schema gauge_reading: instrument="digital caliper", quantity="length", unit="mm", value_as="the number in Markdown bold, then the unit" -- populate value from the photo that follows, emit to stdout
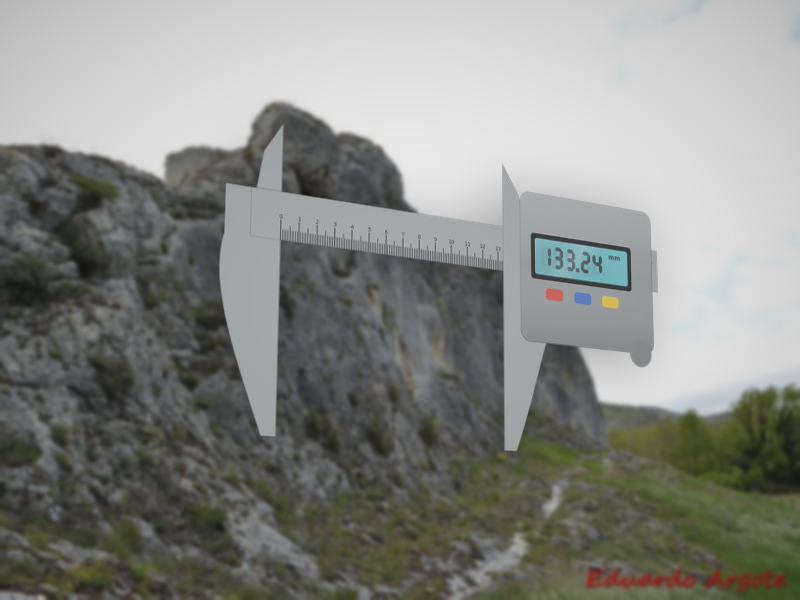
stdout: **133.24** mm
